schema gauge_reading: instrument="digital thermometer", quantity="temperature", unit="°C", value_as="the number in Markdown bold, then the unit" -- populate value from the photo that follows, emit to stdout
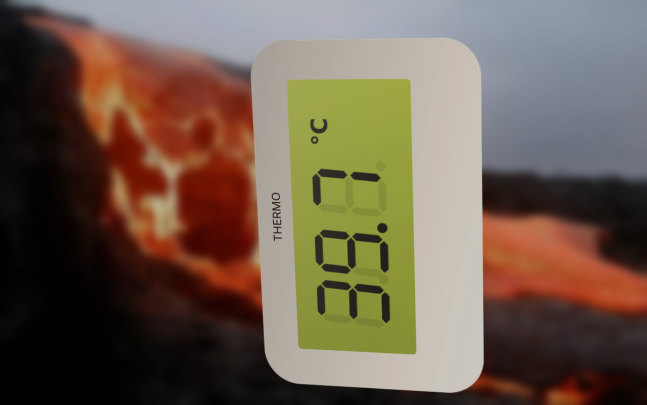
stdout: **39.7** °C
